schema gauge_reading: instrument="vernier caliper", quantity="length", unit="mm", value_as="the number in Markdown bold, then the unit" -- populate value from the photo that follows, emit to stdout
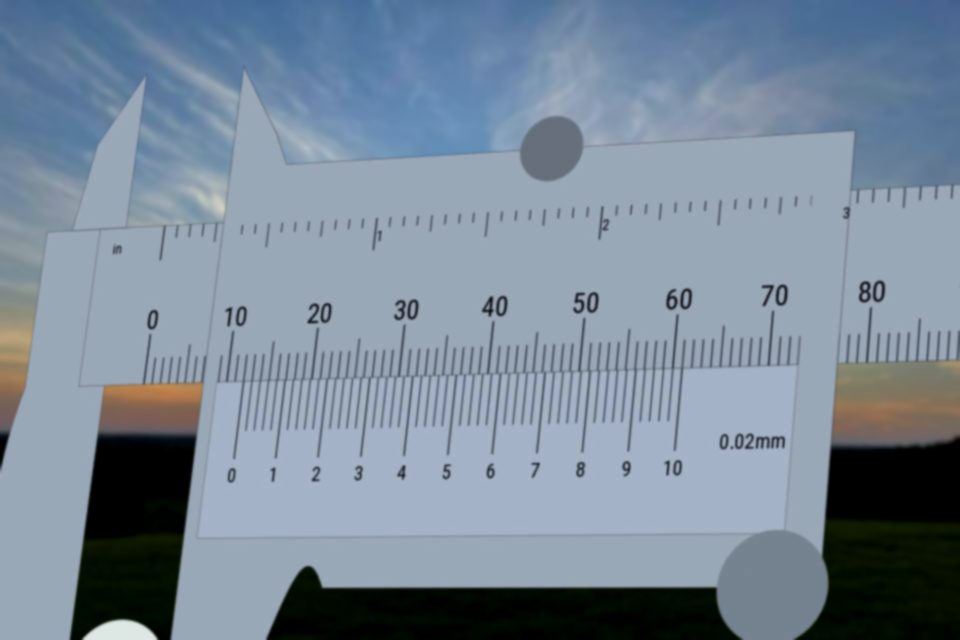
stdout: **12.0** mm
